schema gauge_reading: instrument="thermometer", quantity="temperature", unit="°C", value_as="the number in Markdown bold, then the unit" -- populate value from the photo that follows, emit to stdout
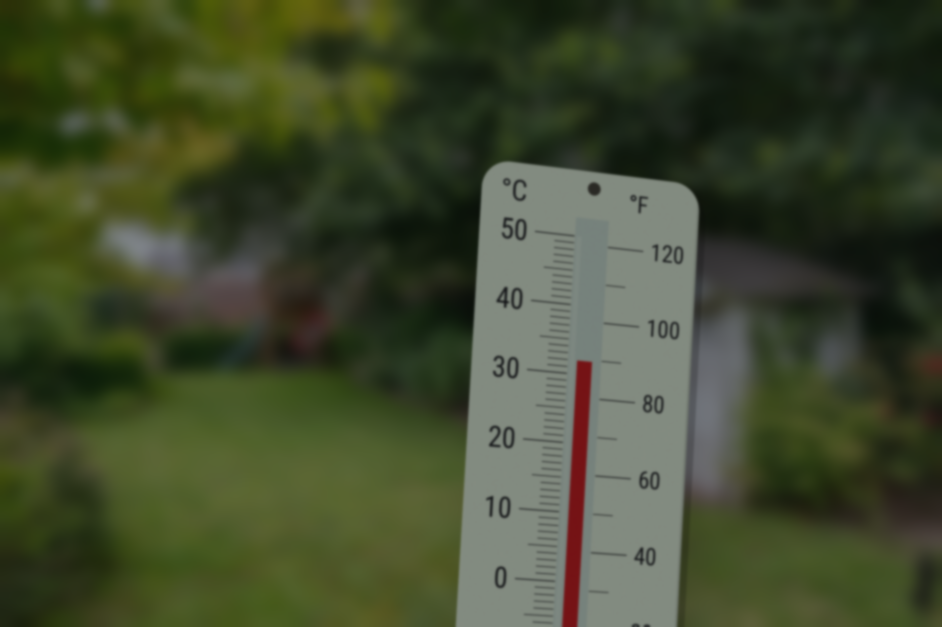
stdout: **32** °C
